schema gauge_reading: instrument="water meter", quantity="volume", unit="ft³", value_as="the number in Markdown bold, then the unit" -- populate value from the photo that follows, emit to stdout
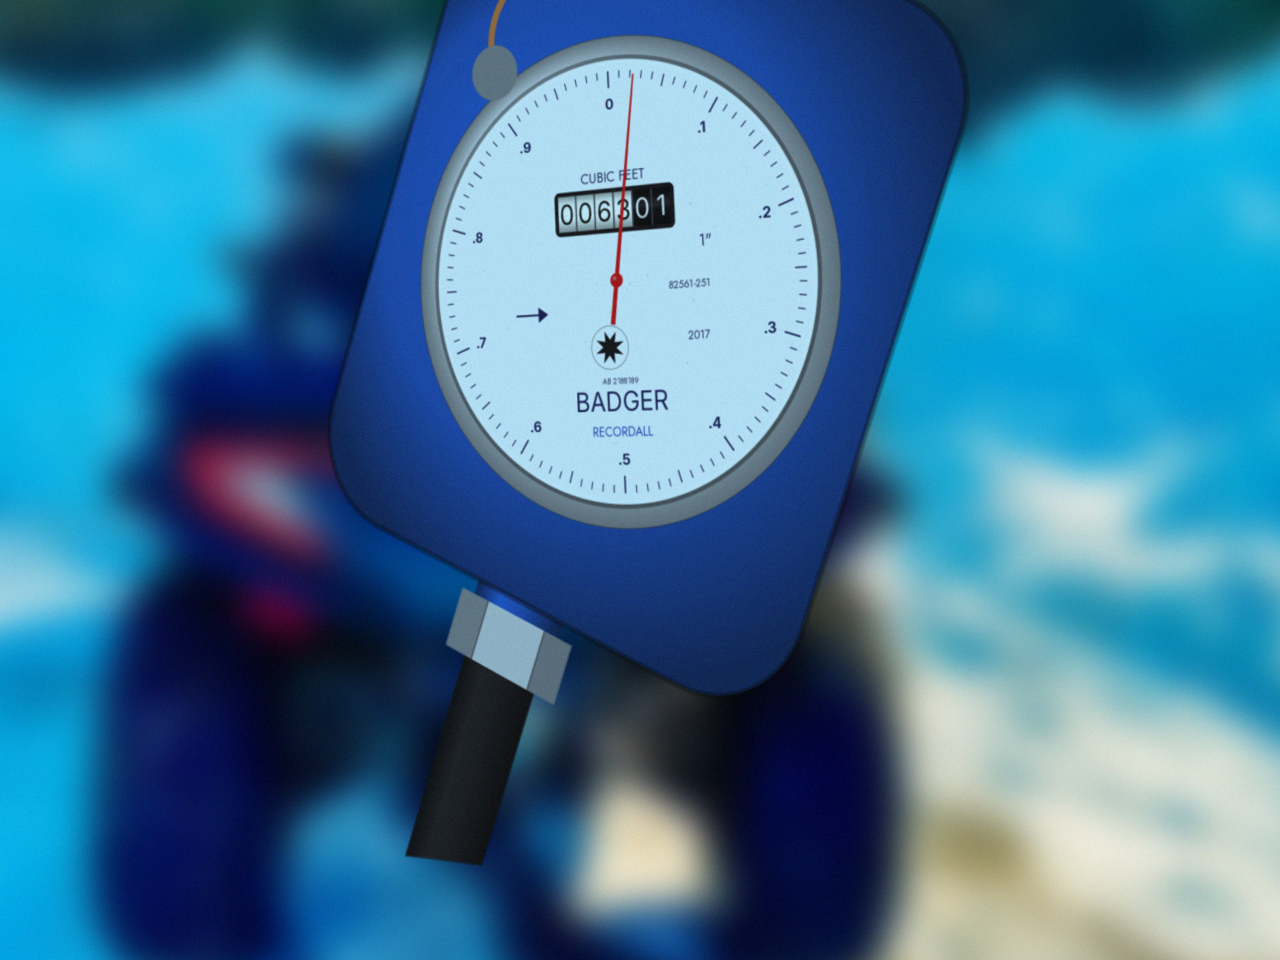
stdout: **6301.02** ft³
